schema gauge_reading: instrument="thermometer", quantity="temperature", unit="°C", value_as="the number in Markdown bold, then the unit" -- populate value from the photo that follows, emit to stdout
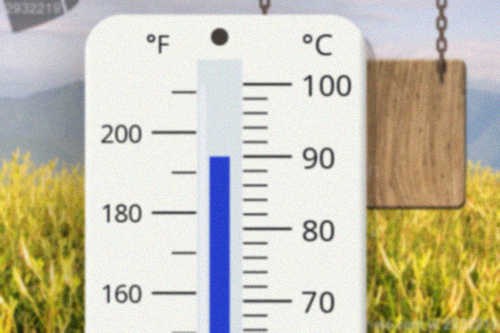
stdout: **90** °C
